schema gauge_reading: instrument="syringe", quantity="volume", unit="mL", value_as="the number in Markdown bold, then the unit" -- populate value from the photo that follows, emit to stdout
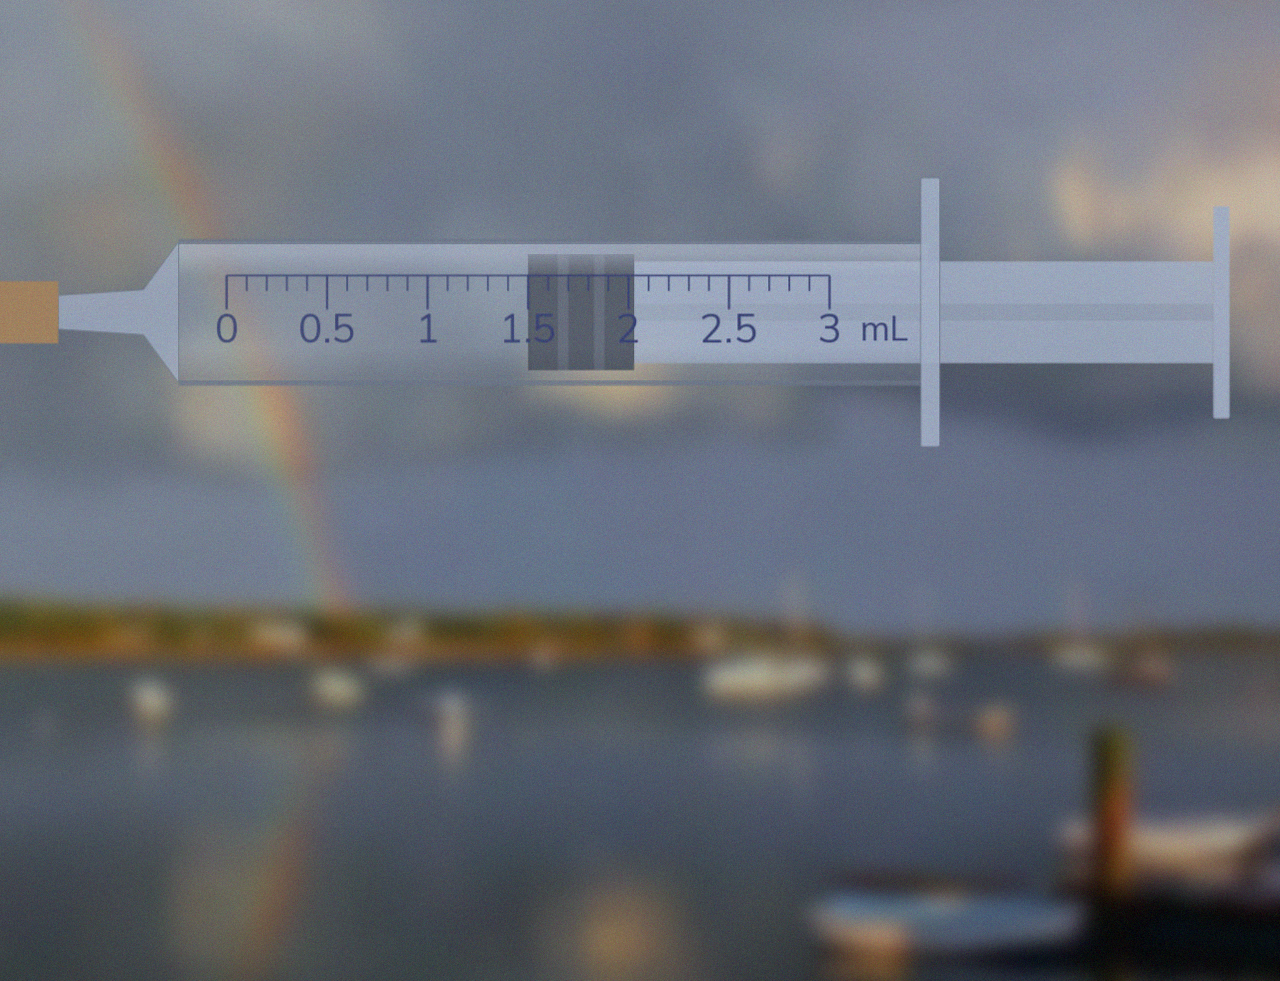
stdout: **1.5** mL
